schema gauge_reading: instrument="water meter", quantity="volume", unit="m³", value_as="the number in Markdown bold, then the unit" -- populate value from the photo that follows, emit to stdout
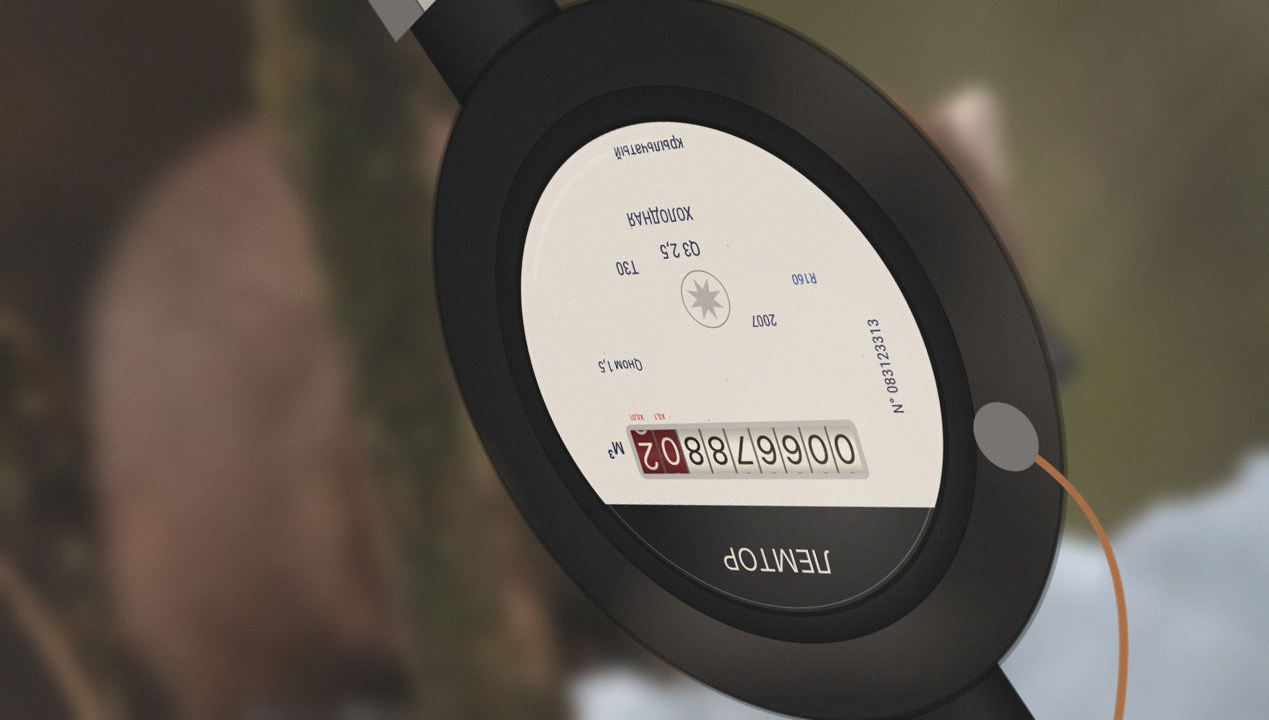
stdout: **66788.02** m³
